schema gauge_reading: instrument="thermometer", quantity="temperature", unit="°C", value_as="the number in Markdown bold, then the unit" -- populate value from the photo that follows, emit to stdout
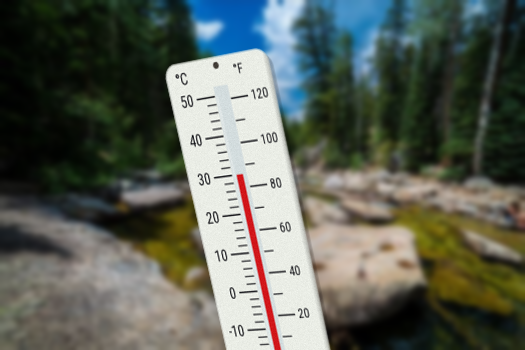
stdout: **30** °C
